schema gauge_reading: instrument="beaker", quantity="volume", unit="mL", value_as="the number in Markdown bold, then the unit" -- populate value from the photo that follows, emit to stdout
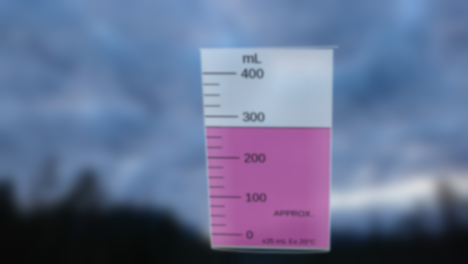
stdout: **275** mL
